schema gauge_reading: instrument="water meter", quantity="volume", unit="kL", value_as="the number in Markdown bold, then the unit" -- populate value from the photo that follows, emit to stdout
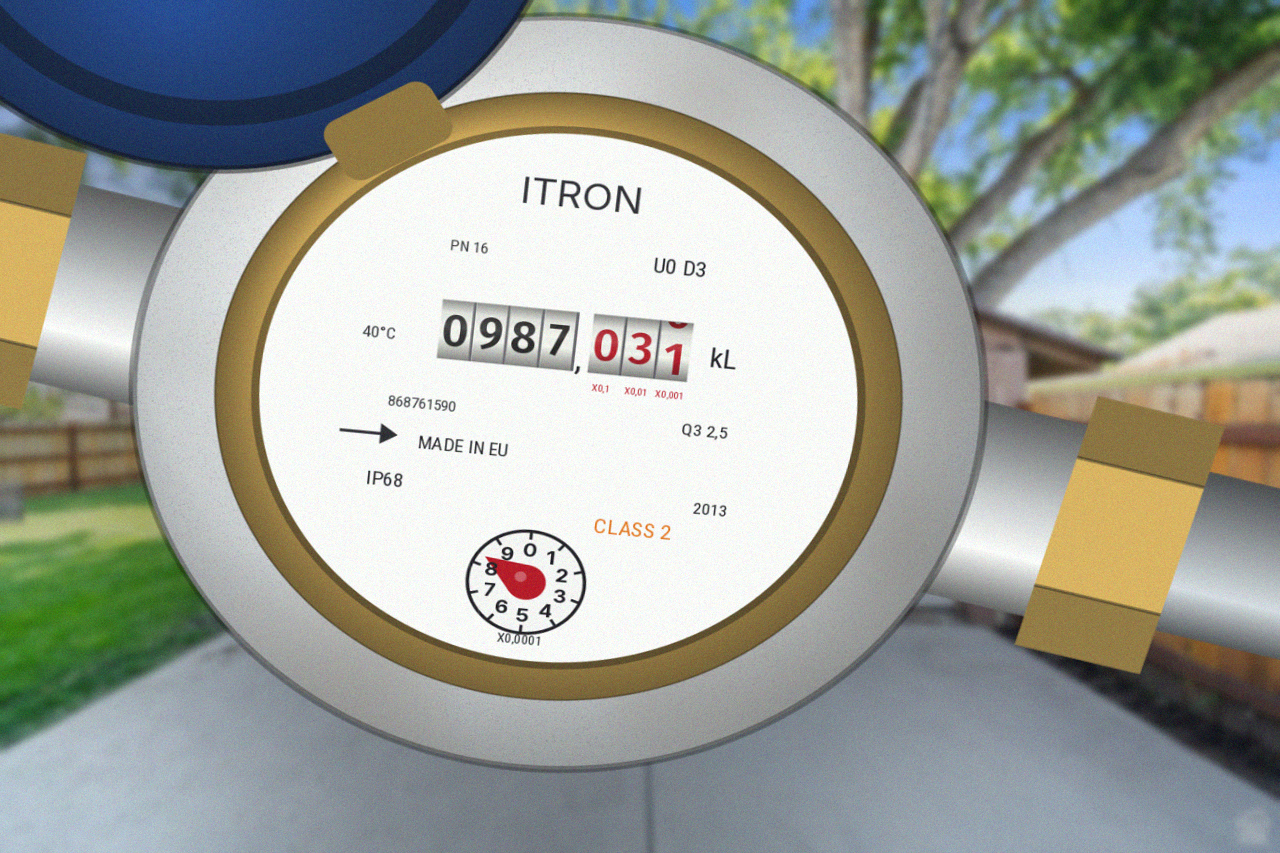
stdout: **987.0308** kL
